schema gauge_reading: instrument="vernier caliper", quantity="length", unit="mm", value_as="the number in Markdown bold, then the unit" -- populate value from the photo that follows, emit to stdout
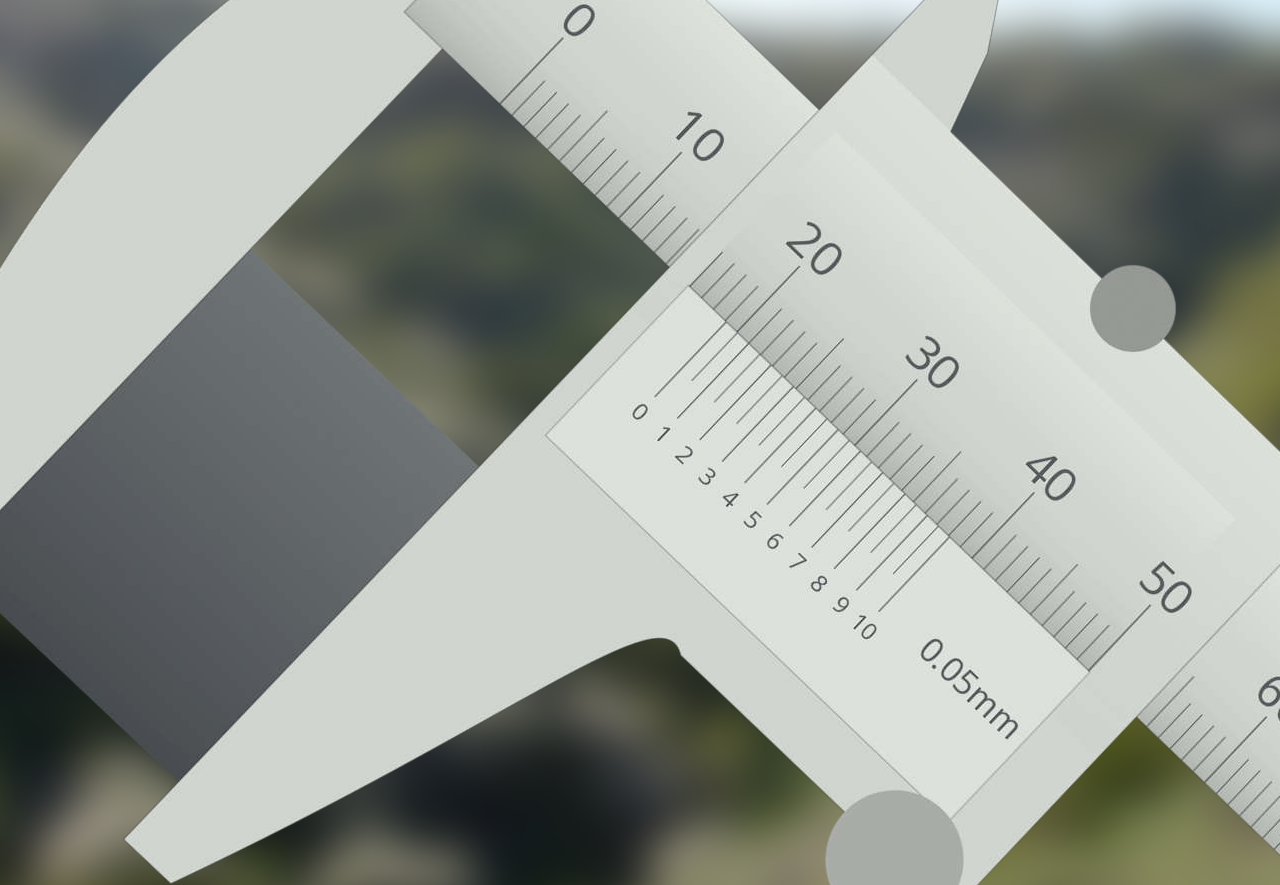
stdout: **19.1** mm
